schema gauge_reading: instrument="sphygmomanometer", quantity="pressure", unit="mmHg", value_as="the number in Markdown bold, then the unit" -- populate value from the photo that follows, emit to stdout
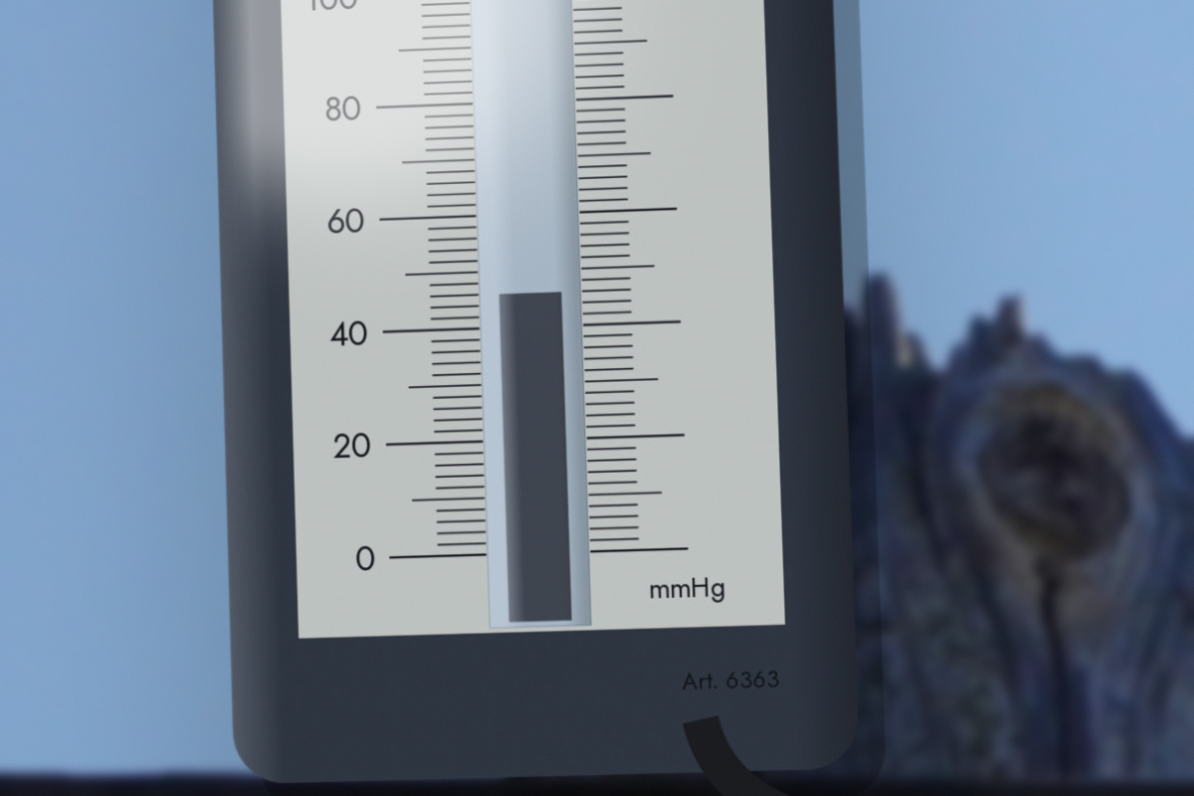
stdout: **46** mmHg
